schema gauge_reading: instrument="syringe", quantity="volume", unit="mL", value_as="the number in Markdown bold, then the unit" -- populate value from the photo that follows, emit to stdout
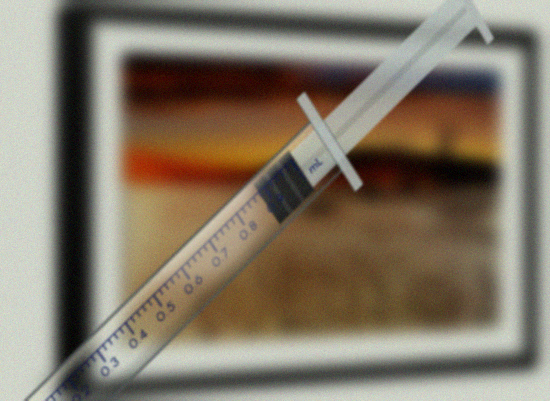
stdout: **0.88** mL
